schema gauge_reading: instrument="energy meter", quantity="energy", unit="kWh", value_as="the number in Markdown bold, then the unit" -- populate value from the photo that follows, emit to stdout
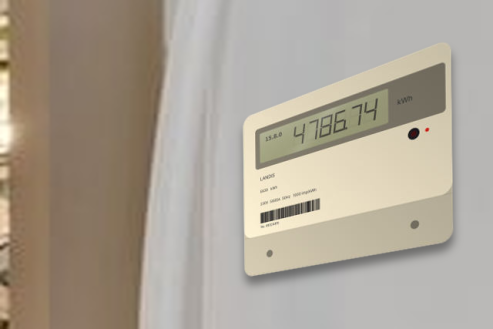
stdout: **4786.74** kWh
